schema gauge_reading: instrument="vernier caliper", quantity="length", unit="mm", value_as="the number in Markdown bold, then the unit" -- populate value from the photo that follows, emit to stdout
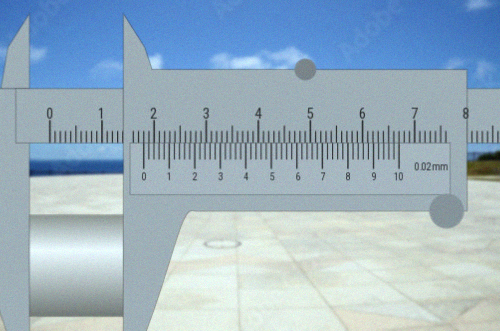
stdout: **18.0** mm
